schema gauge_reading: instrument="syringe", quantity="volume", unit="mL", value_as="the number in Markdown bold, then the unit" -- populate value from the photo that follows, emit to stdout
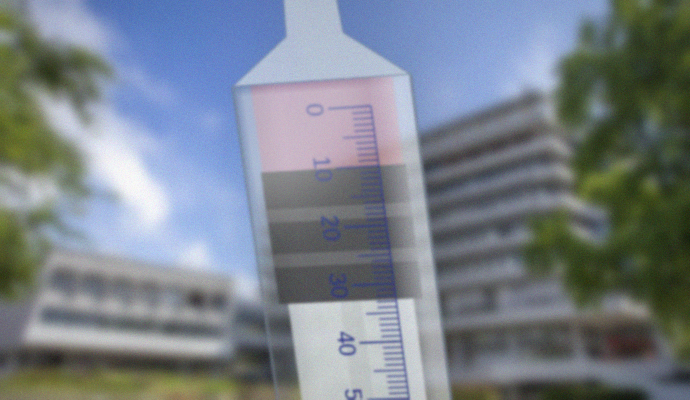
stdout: **10** mL
